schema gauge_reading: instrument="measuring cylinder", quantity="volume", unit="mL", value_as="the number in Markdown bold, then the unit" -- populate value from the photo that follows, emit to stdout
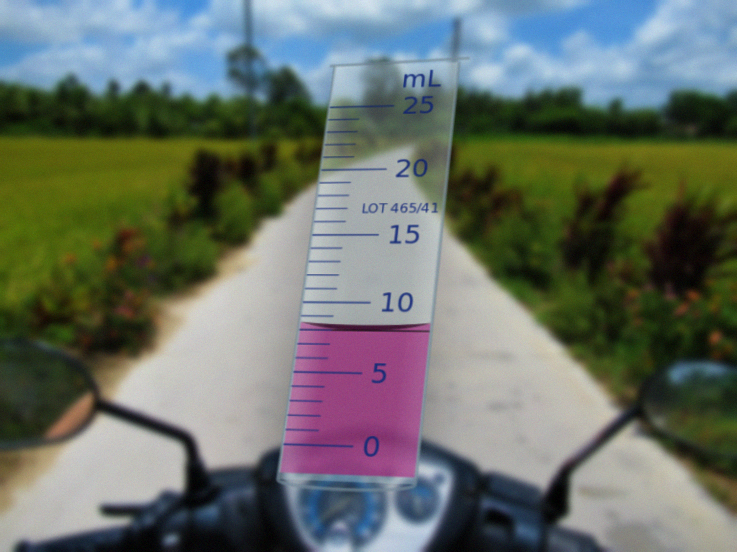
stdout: **8** mL
